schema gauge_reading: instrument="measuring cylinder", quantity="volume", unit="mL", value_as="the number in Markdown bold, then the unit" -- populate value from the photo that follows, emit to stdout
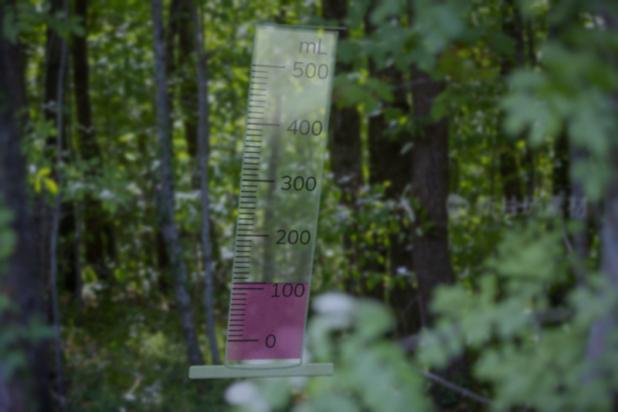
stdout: **110** mL
